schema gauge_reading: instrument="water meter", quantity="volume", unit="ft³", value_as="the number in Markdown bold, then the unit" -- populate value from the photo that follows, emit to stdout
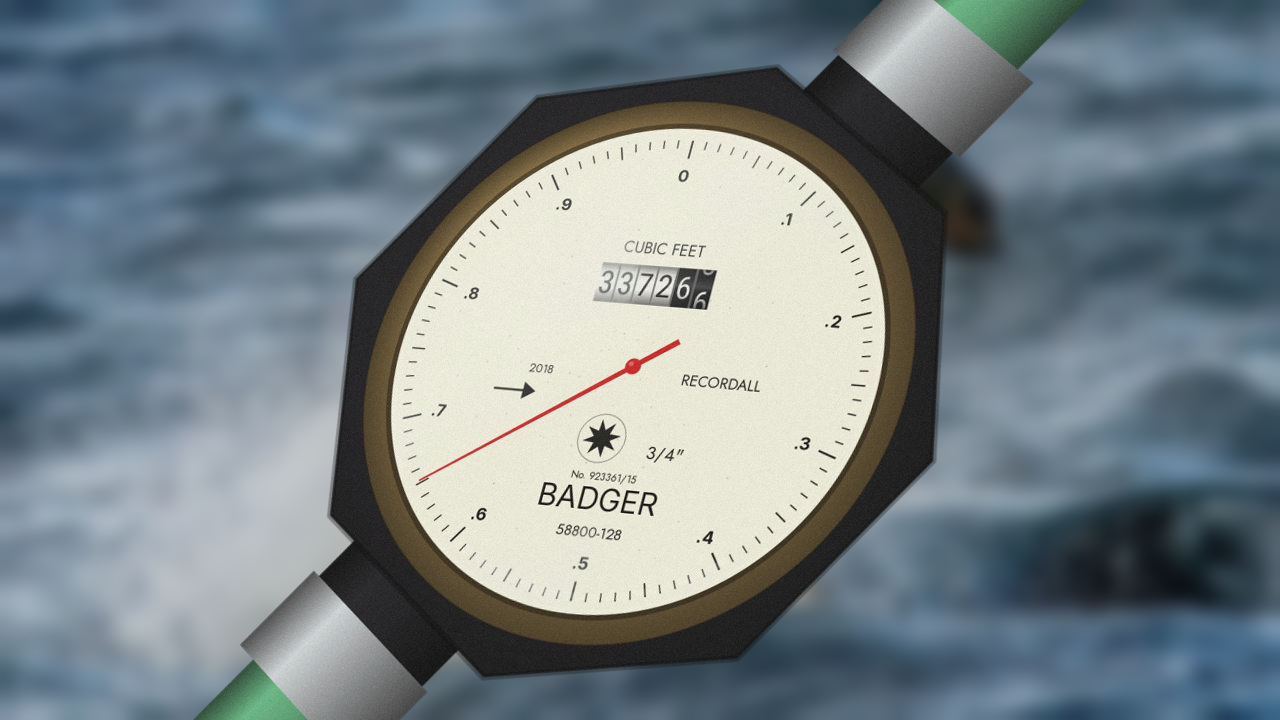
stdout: **337265.65** ft³
